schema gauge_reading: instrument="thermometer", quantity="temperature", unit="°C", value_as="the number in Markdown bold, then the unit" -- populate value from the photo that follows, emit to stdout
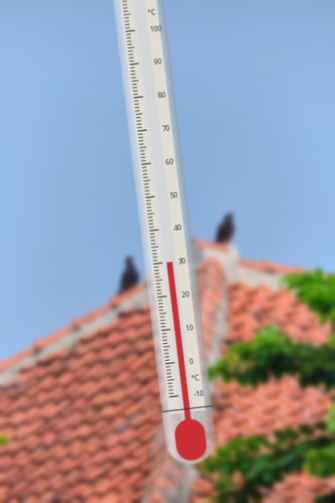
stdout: **30** °C
